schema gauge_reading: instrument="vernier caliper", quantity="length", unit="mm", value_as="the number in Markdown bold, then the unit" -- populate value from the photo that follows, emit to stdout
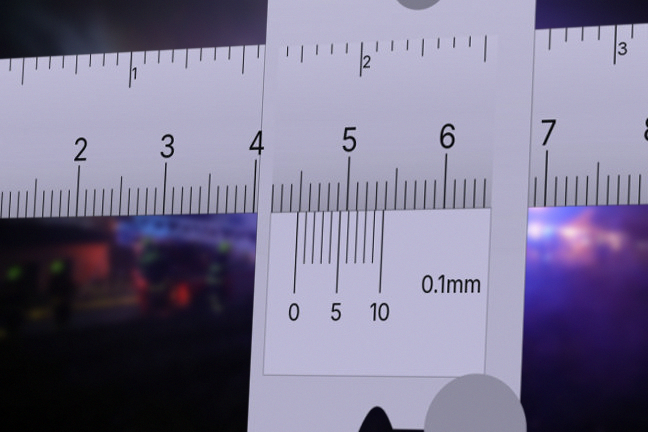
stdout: **44.8** mm
